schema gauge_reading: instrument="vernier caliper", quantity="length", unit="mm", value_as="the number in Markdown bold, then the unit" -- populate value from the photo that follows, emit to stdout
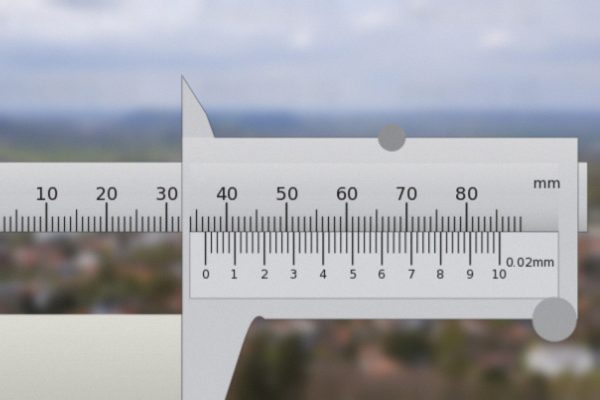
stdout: **36.5** mm
